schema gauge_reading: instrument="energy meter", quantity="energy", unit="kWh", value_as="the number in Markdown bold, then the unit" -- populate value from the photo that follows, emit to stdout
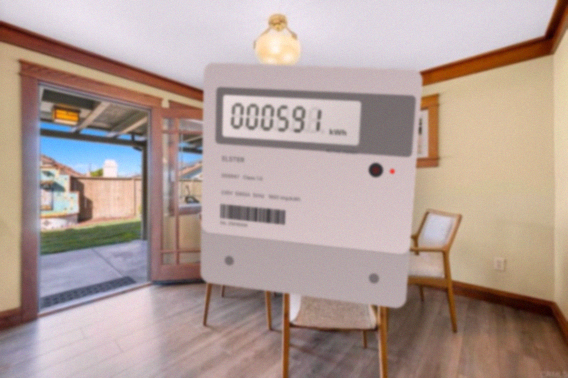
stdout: **591** kWh
